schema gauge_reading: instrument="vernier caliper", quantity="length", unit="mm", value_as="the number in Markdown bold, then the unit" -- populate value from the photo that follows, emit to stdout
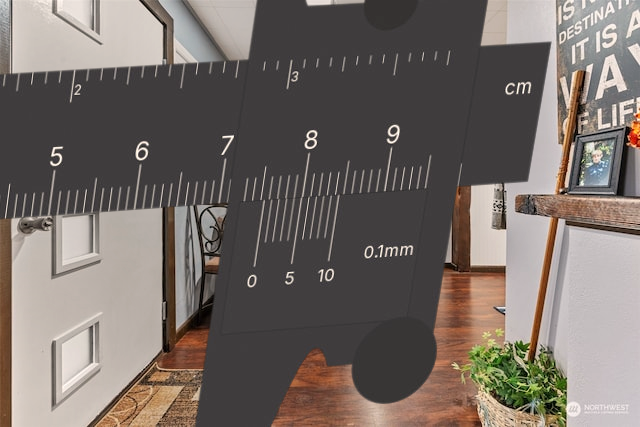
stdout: **75.4** mm
